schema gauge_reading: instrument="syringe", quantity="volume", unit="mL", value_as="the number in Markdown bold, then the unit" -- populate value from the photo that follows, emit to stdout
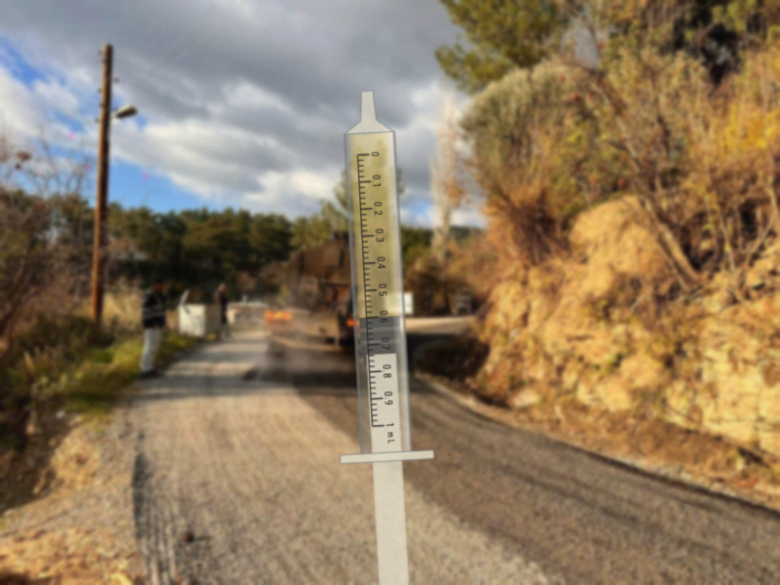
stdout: **0.6** mL
